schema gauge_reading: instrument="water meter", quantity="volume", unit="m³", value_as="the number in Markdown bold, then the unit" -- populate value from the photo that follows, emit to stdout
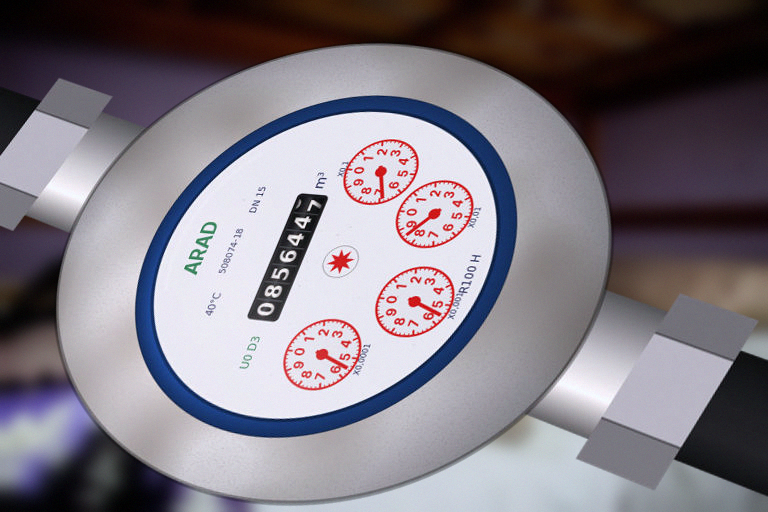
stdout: **856446.6855** m³
